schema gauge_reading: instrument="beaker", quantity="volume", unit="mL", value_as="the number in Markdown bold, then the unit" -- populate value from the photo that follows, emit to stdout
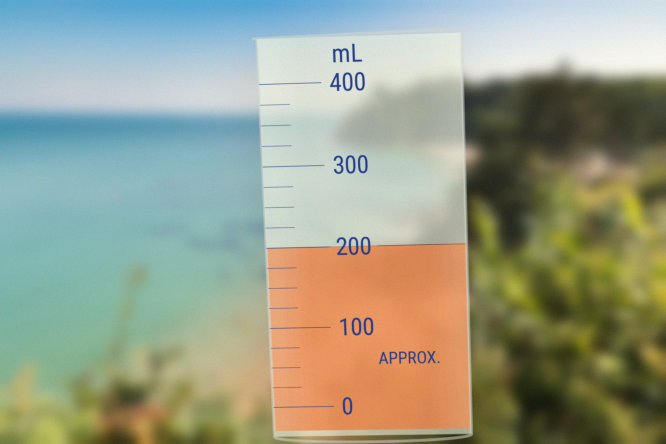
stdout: **200** mL
